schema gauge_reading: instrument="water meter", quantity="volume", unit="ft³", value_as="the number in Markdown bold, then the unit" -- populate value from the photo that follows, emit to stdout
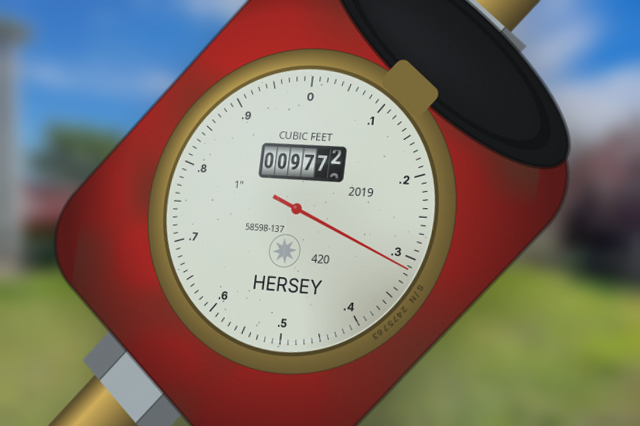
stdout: **9772.31** ft³
